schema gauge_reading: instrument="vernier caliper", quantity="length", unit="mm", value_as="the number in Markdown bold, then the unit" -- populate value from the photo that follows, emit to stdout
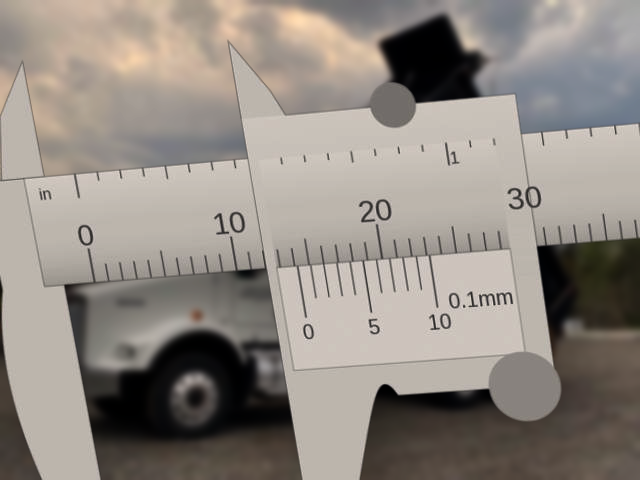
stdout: **14.2** mm
